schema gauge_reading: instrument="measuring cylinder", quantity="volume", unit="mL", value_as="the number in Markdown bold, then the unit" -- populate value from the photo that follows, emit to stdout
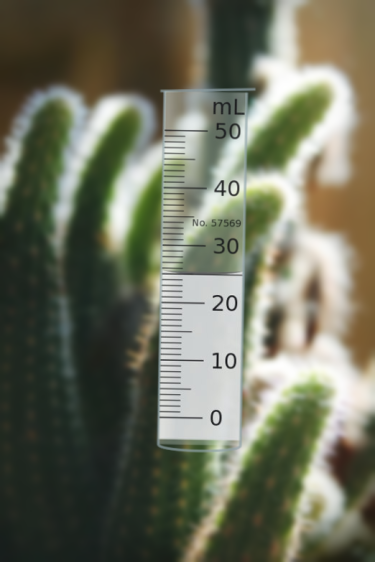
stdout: **25** mL
